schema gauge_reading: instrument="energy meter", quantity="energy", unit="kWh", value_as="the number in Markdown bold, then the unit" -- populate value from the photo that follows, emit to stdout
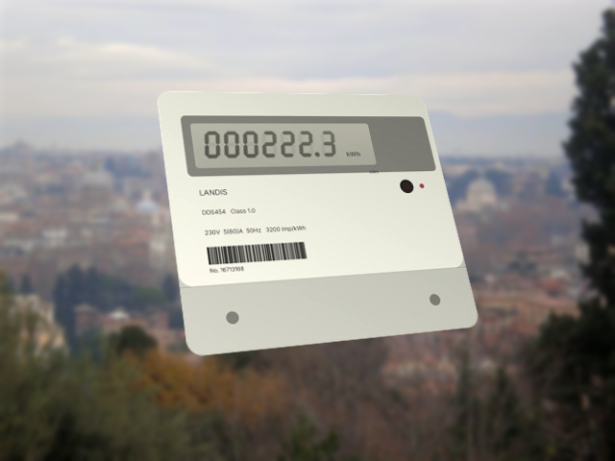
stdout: **222.3** kWh
